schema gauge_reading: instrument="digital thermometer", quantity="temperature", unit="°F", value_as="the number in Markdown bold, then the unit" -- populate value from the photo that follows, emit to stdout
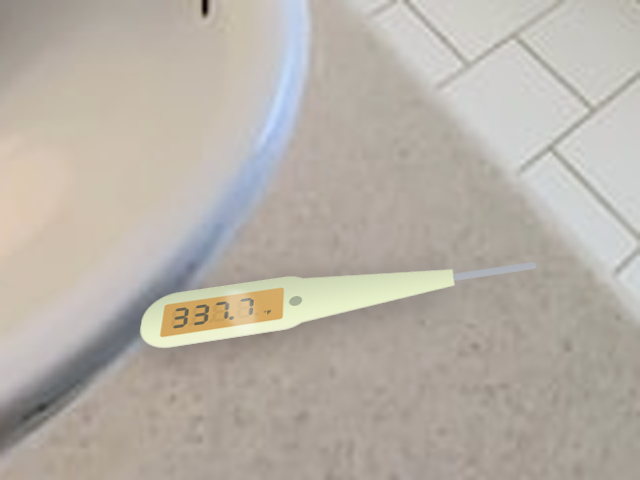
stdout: **337.7** °F
